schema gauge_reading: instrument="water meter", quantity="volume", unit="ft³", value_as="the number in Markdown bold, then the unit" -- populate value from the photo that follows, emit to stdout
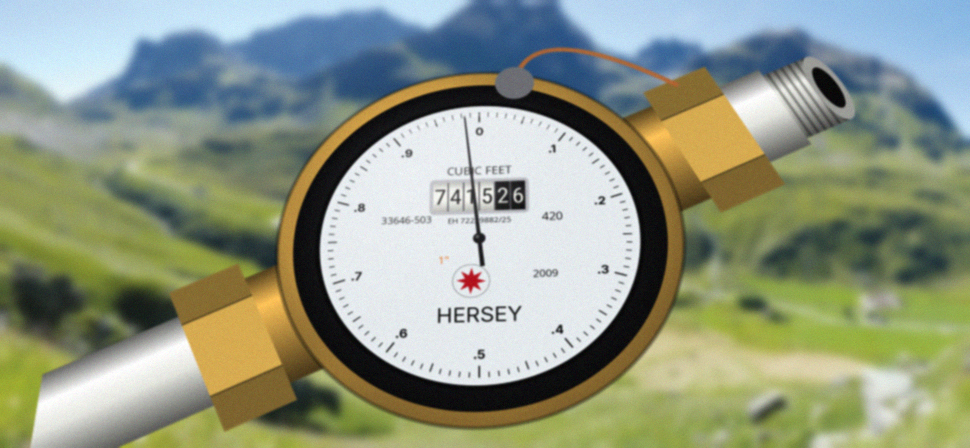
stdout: **741525.98** ft³
